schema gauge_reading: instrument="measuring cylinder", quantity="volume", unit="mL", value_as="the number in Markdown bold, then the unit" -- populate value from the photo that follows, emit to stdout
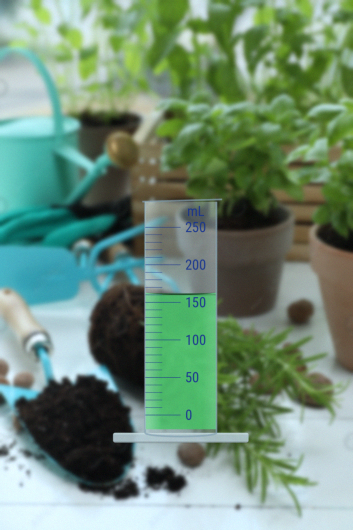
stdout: **160** mL
